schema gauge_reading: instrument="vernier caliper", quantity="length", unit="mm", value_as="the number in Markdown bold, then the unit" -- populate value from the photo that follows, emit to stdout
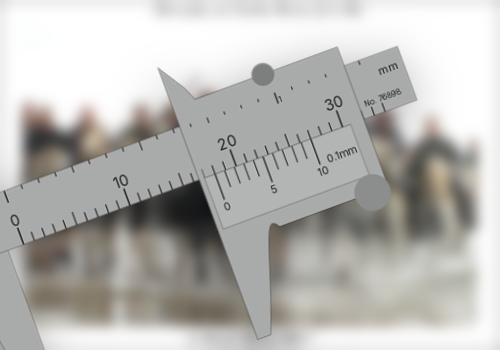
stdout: **18.0** mm
